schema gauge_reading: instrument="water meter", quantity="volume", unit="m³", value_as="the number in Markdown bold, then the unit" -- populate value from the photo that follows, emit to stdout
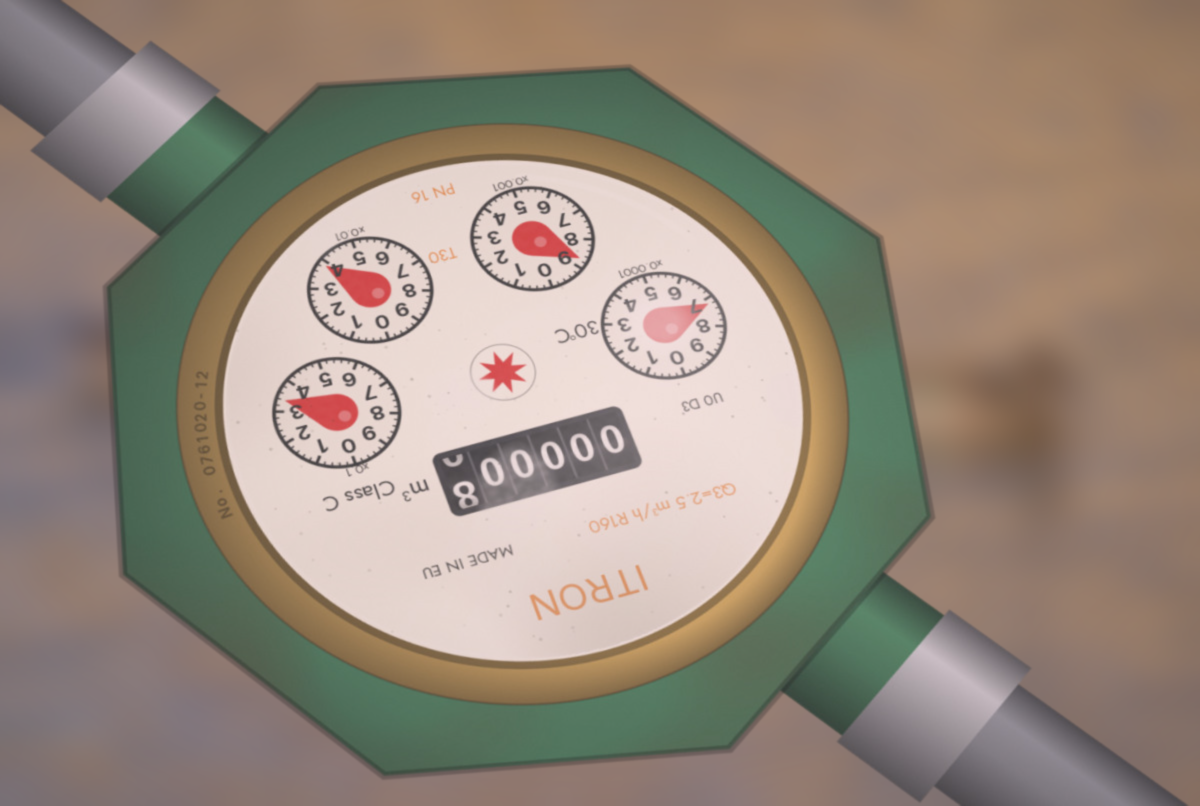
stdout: **8.3387** m³
